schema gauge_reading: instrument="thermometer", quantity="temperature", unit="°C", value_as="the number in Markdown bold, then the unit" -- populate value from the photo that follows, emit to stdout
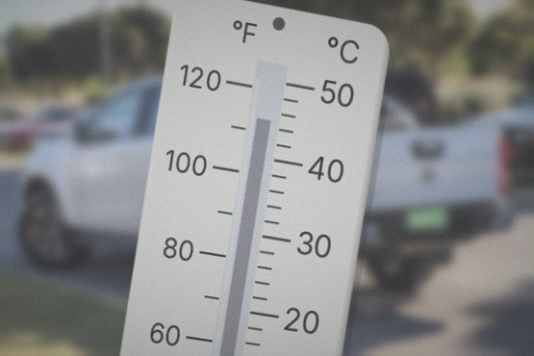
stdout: **45** °C
